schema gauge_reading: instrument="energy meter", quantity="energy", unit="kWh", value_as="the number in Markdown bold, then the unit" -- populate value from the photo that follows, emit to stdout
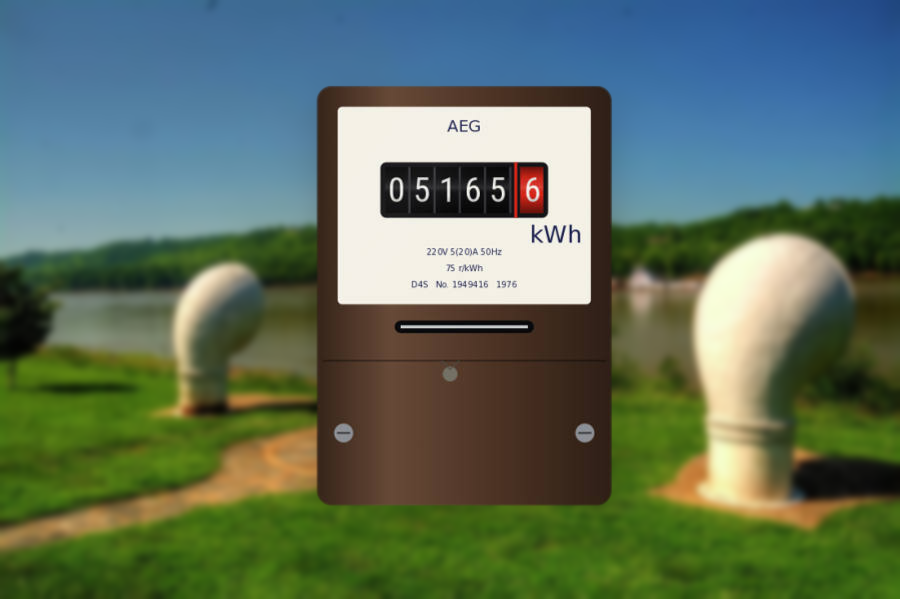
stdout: **5165.6** kWh
